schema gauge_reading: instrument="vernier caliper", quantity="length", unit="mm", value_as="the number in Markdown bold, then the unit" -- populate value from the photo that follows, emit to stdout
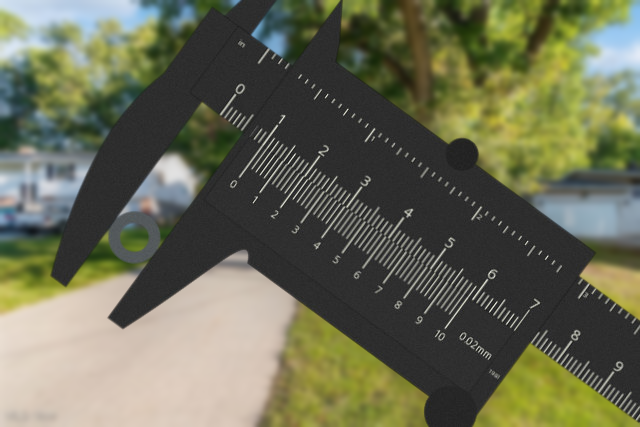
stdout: **10.0** mm
